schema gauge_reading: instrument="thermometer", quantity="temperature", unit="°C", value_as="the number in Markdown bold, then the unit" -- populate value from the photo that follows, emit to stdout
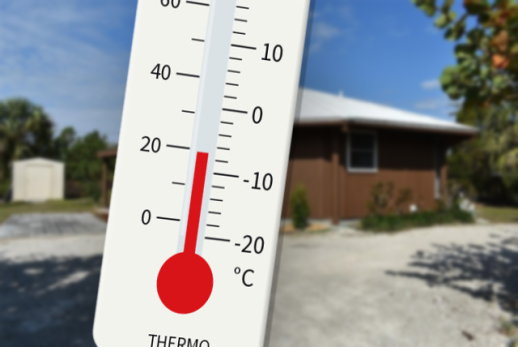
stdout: **-7** °C
